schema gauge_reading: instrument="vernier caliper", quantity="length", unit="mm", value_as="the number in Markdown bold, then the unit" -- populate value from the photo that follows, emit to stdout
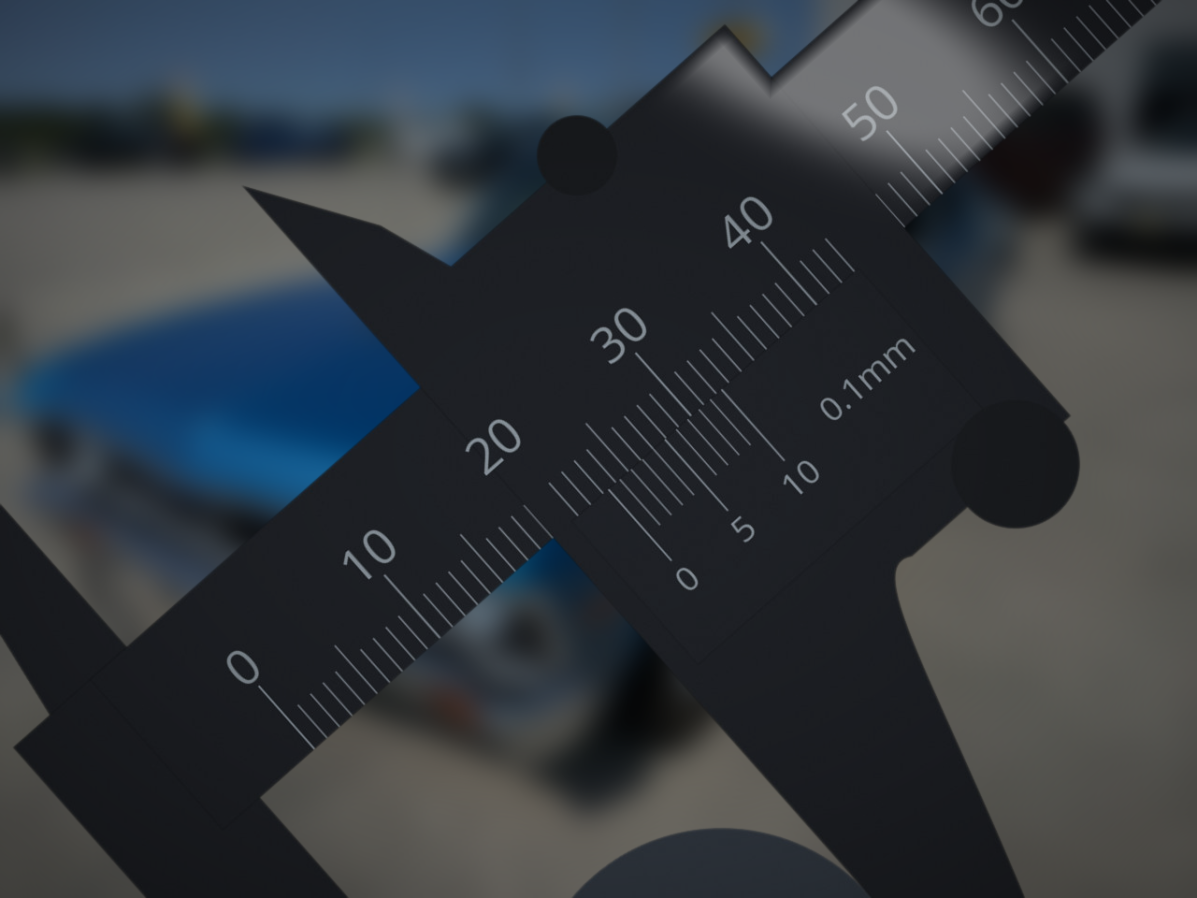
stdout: **23.4** mm
